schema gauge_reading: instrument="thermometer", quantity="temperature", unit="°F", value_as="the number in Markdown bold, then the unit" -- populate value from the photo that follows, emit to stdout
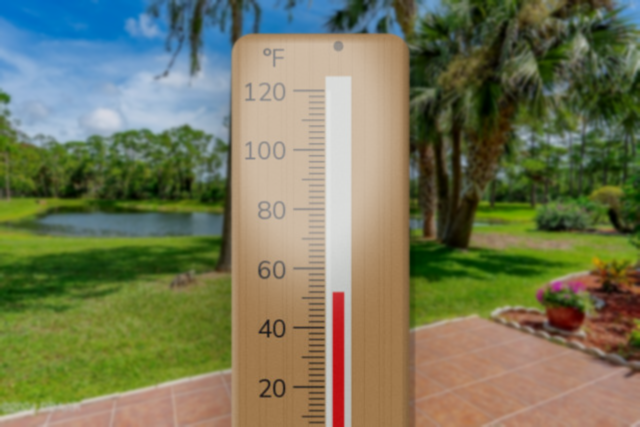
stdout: **52** °F
